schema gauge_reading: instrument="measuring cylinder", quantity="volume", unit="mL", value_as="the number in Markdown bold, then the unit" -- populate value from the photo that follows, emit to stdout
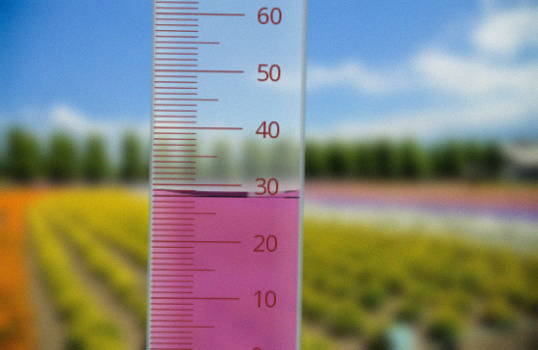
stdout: **28** mL
